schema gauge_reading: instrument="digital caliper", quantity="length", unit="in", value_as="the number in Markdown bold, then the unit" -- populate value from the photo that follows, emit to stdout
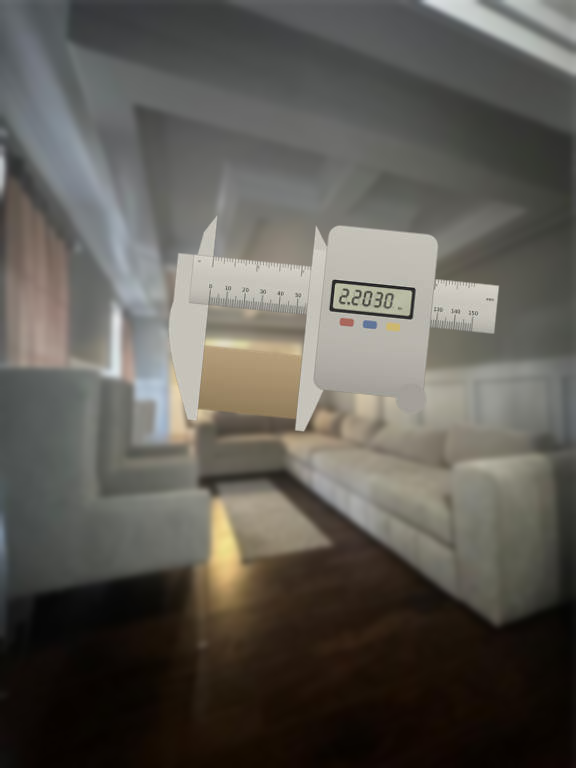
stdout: **2.2030** in
